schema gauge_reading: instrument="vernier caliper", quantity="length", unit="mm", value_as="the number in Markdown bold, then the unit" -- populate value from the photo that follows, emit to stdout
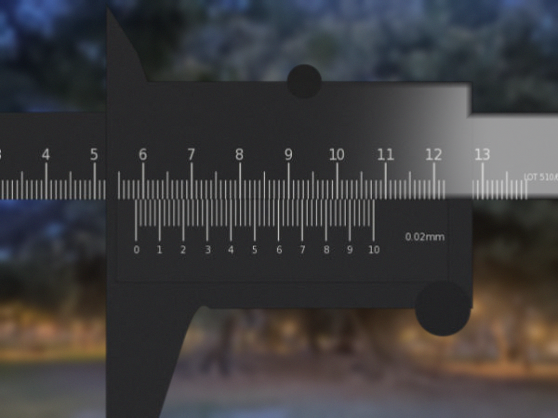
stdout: **58.5** mm
